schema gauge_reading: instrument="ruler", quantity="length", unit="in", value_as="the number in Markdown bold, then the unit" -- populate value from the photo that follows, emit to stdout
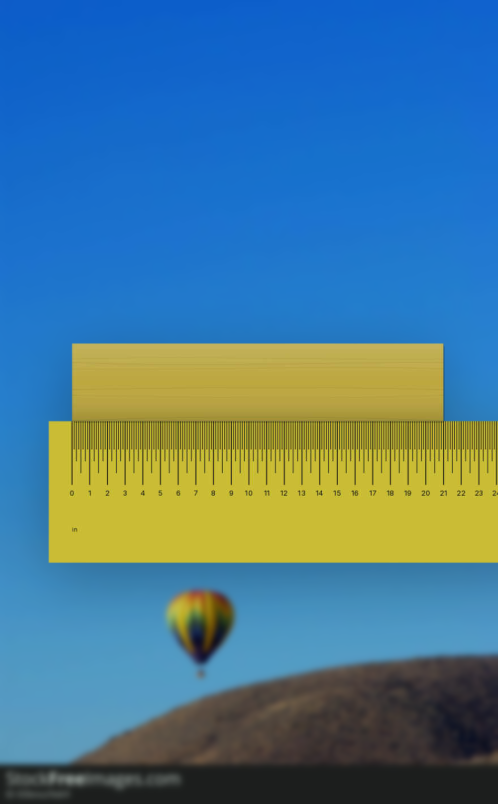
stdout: **21** in
